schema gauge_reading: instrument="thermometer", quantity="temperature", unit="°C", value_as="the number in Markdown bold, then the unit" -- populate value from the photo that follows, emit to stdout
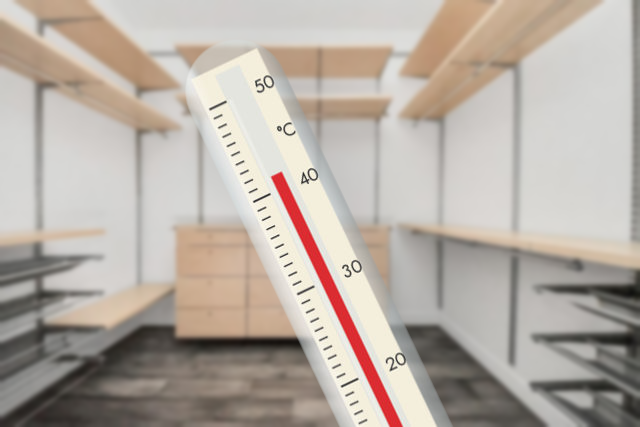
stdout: **41.5** °C
